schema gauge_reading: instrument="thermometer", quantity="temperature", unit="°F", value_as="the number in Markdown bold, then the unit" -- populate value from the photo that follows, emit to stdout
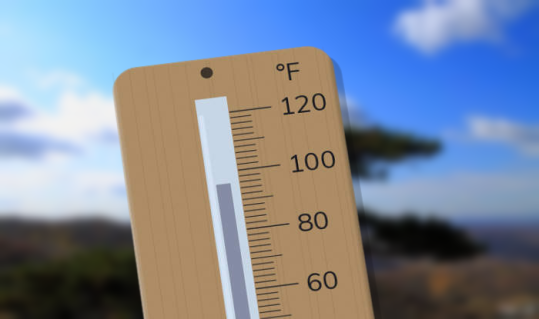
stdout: **96** °F
